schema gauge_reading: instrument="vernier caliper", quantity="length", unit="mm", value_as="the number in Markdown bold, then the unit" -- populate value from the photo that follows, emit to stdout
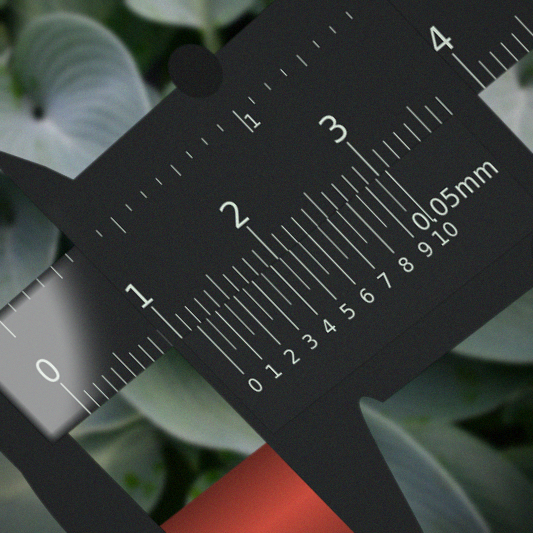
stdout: **11.6** mm
